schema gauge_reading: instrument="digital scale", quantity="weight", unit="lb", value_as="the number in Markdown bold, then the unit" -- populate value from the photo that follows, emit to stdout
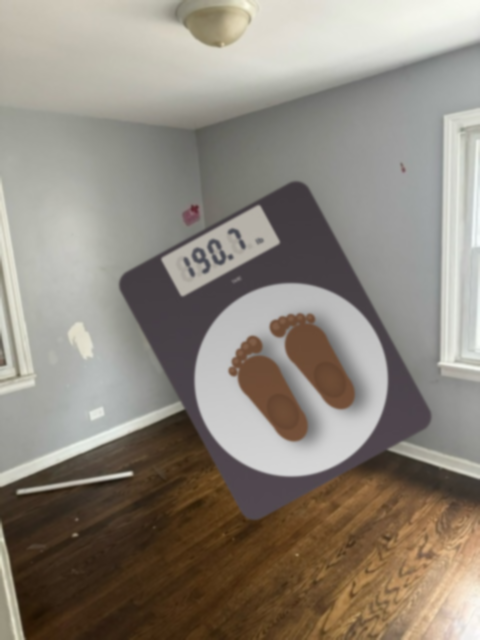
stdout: **190.7** lb
